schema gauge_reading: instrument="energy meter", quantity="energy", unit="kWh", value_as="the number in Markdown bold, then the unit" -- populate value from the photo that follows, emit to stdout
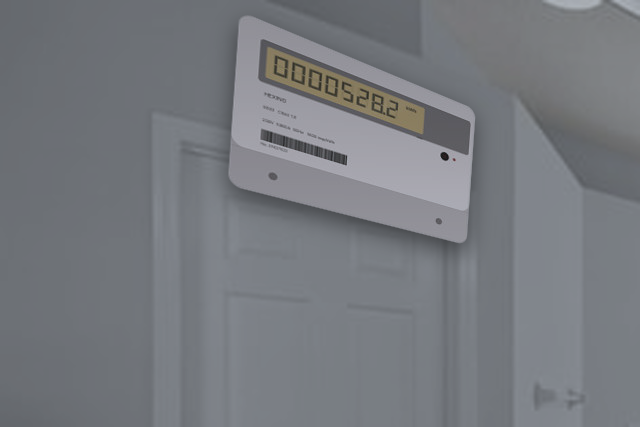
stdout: **528.2** kWh
